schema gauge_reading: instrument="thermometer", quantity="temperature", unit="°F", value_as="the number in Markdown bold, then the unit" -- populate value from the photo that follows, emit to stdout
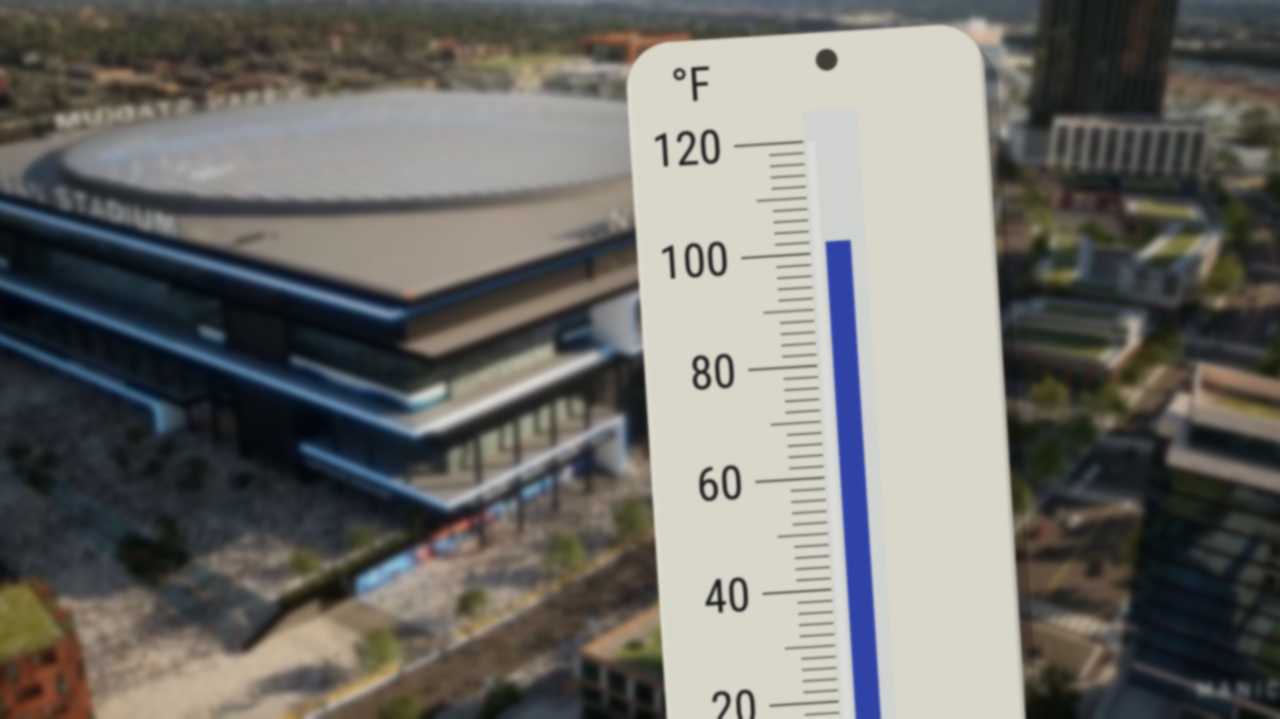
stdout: **102** °F
